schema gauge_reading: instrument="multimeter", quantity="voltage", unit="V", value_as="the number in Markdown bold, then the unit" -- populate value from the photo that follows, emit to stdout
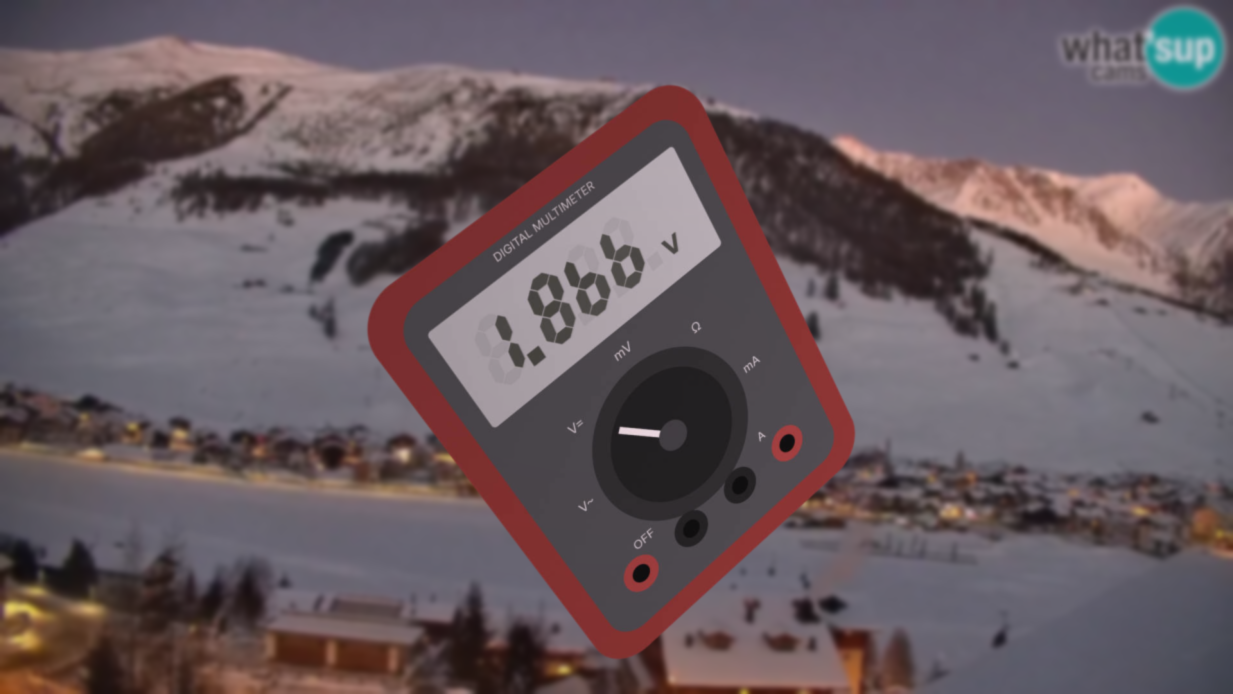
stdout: **1.866** V
